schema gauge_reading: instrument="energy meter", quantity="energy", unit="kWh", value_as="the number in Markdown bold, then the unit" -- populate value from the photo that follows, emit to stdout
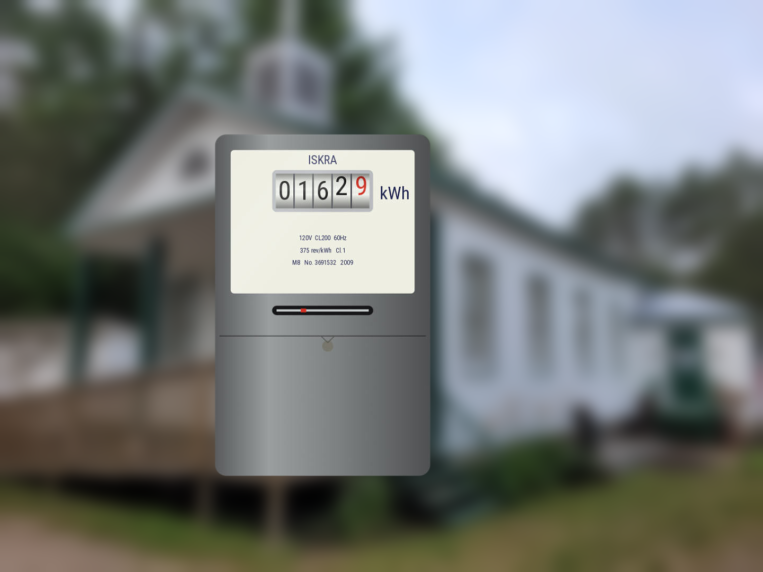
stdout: **162.9** kWh
